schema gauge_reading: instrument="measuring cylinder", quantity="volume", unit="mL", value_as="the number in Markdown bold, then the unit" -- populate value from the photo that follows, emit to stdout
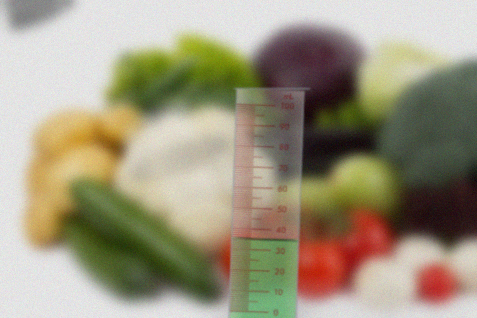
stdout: **35** mL
